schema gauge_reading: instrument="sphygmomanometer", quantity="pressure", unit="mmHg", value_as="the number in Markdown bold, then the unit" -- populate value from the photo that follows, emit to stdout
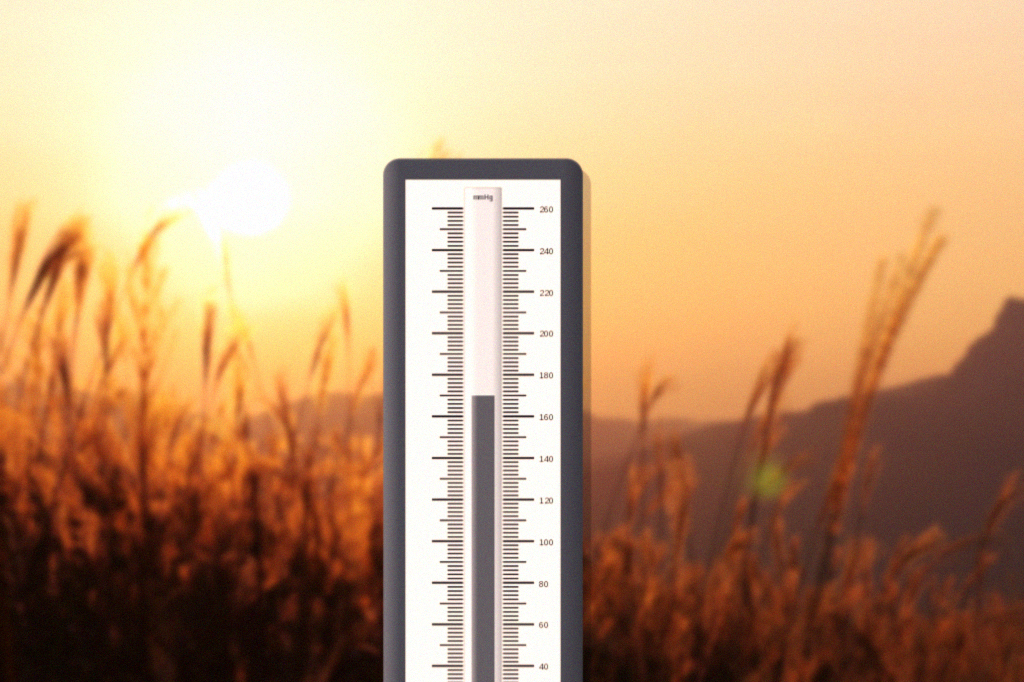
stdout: **170** mmHg
